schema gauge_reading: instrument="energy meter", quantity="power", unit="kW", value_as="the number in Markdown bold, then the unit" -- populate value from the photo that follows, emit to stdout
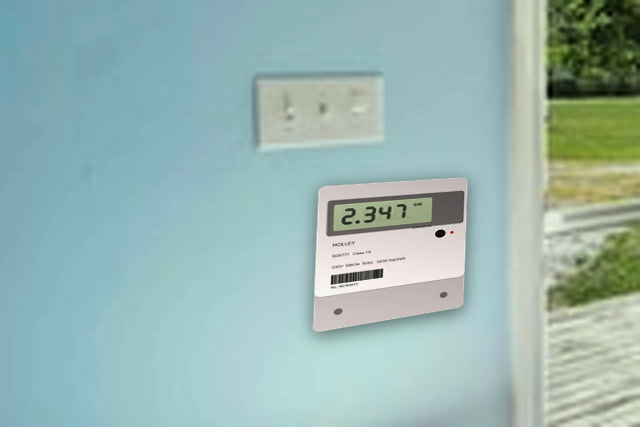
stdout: **2.347** kW
